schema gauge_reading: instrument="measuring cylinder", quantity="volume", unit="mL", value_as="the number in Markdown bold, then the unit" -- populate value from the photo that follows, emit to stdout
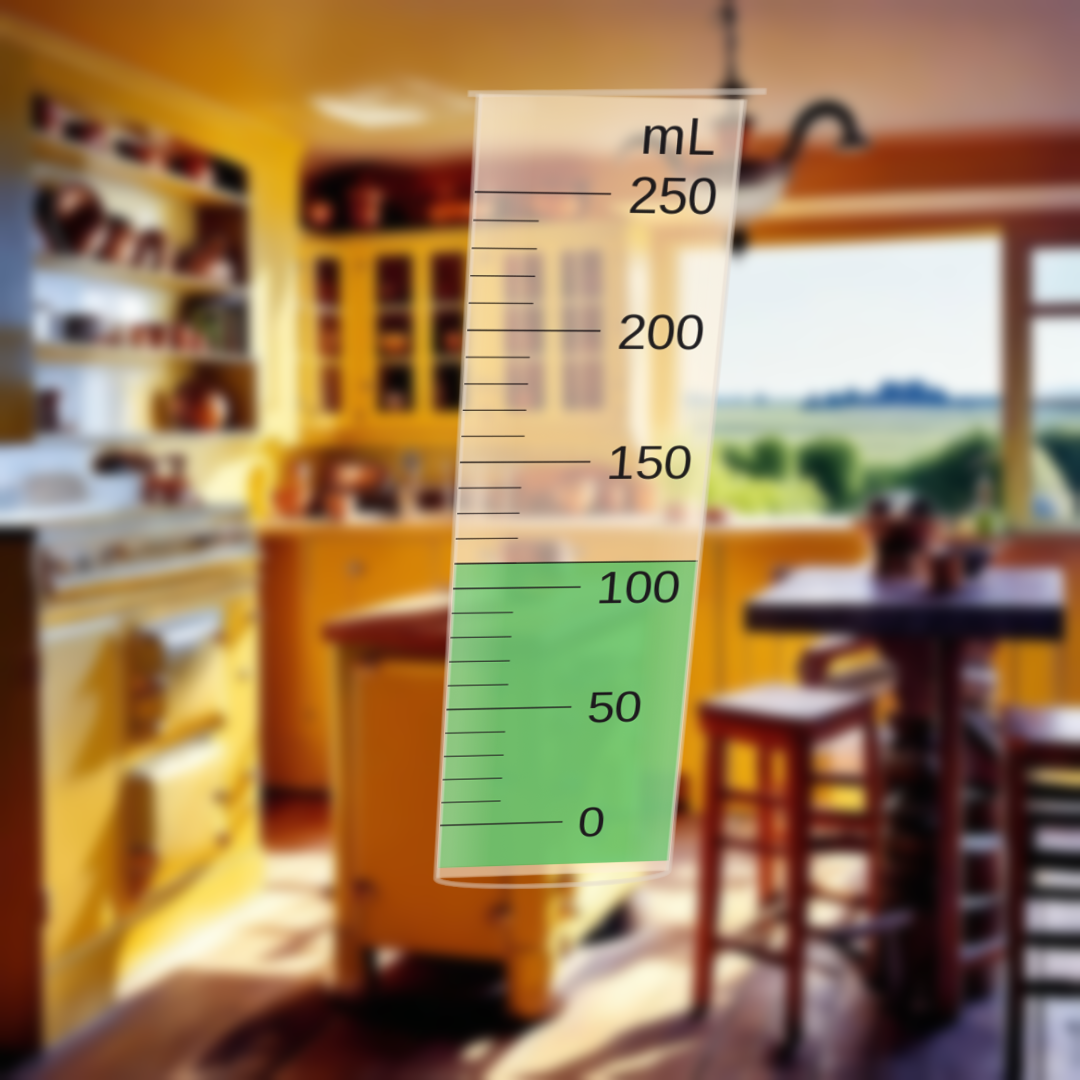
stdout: **110** mL
